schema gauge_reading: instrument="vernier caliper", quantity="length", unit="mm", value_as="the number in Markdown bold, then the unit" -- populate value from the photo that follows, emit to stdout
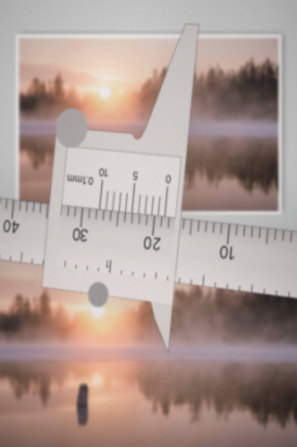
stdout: **18.6** mm
